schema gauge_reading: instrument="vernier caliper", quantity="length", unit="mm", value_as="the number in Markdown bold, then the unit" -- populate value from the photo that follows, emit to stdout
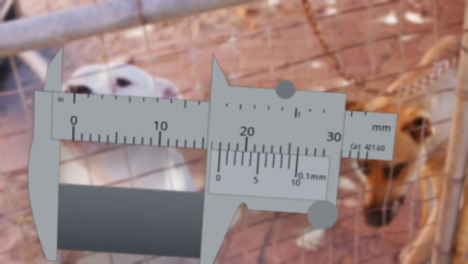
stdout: **17.0** mm
